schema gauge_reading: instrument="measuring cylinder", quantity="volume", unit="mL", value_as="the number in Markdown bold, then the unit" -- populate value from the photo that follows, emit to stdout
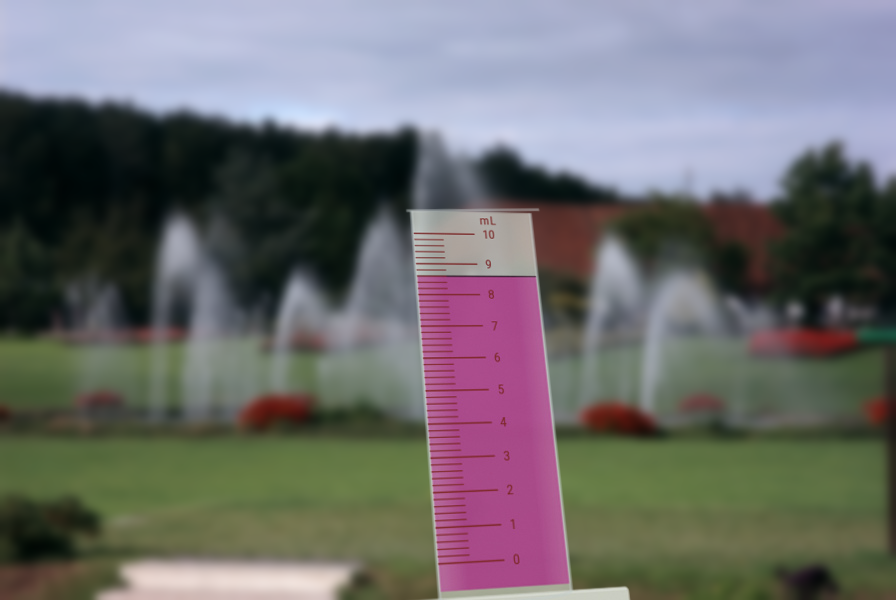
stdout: **8.6** mL
